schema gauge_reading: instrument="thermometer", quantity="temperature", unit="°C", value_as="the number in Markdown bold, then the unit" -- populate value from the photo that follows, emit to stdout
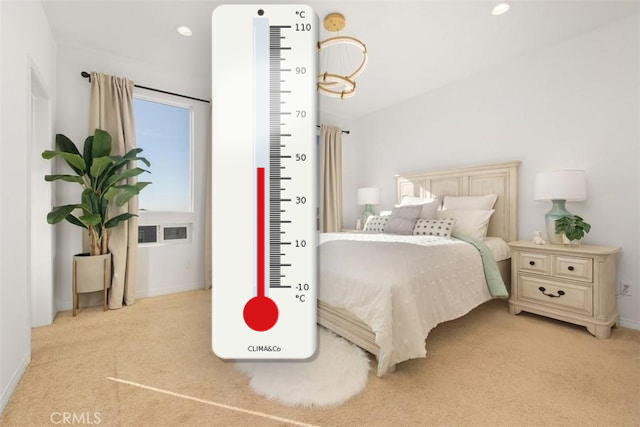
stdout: **45** °C
